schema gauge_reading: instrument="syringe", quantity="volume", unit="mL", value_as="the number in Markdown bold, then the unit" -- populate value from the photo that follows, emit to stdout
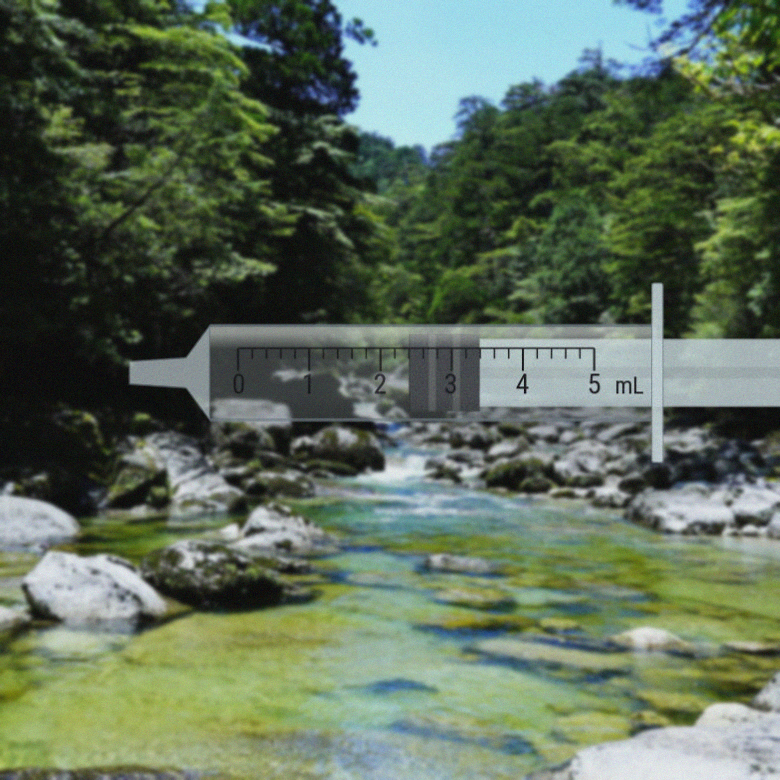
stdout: **2.4** mL
